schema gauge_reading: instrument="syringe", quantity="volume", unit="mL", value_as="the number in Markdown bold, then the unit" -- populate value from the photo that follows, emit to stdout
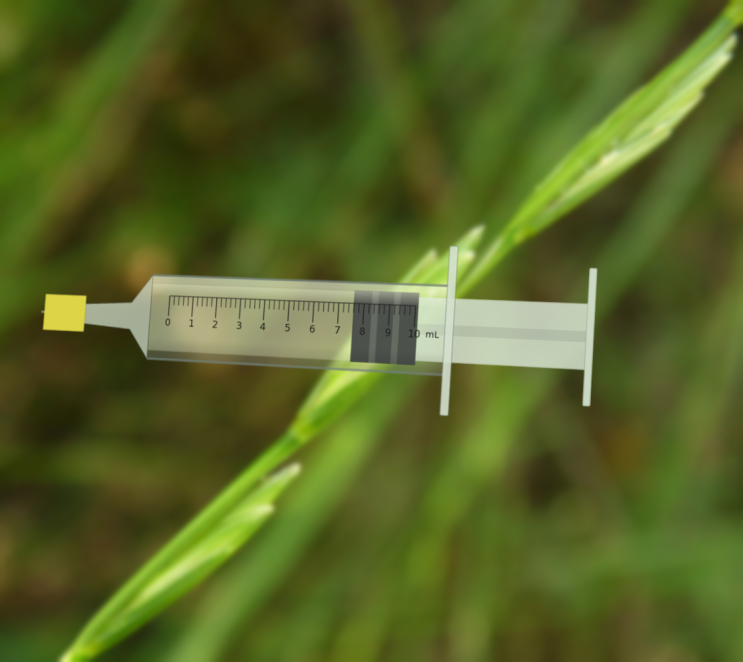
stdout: **7.6** mL
